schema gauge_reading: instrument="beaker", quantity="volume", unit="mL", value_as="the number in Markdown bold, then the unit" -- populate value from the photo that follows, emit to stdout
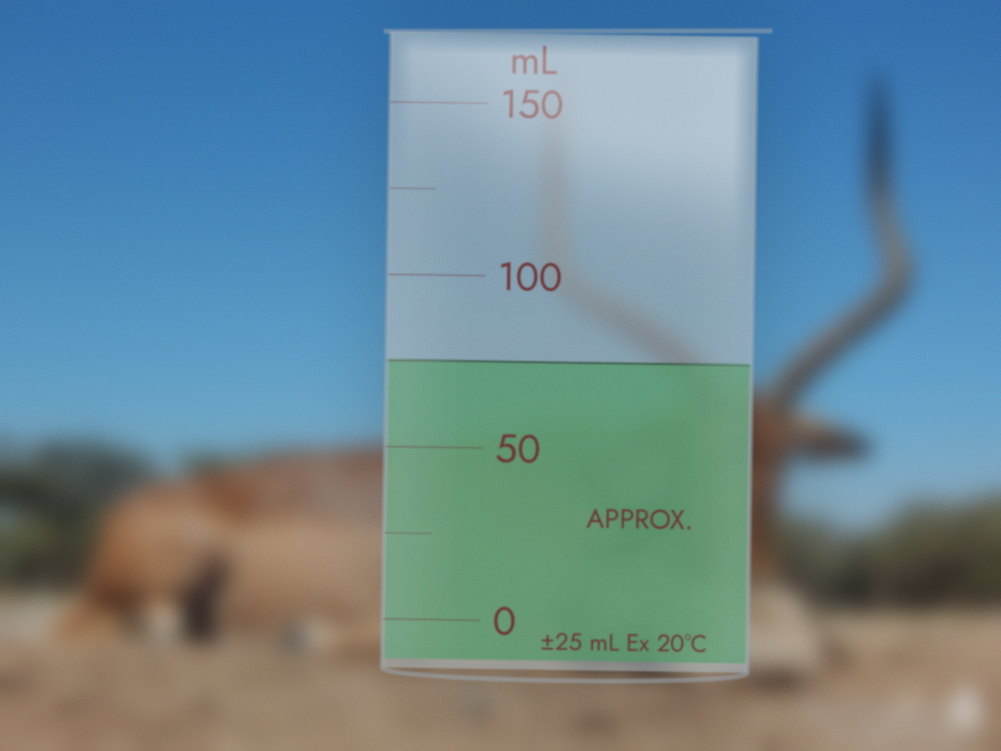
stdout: **75** mL
